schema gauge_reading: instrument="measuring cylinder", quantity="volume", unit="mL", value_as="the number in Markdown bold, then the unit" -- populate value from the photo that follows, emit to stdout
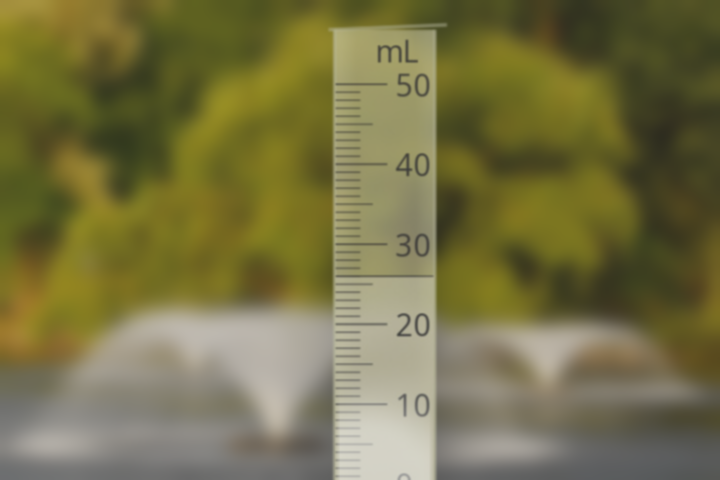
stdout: **26** mL
